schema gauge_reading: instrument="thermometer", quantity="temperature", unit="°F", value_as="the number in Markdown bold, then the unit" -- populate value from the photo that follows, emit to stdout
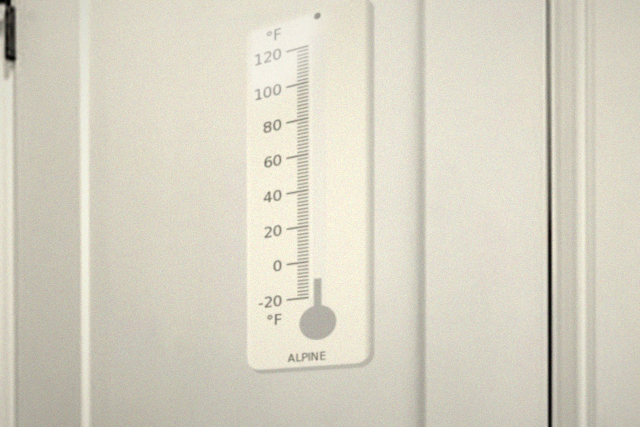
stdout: **-10** °F
